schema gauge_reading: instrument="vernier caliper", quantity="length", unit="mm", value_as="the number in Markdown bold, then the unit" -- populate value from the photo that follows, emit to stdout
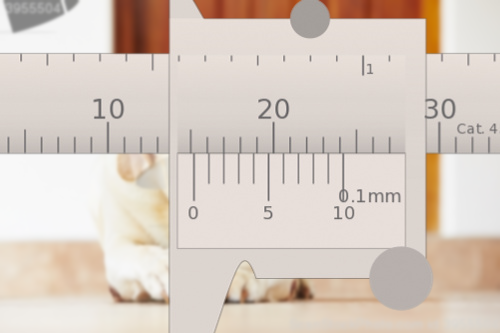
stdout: **15.2** mm
